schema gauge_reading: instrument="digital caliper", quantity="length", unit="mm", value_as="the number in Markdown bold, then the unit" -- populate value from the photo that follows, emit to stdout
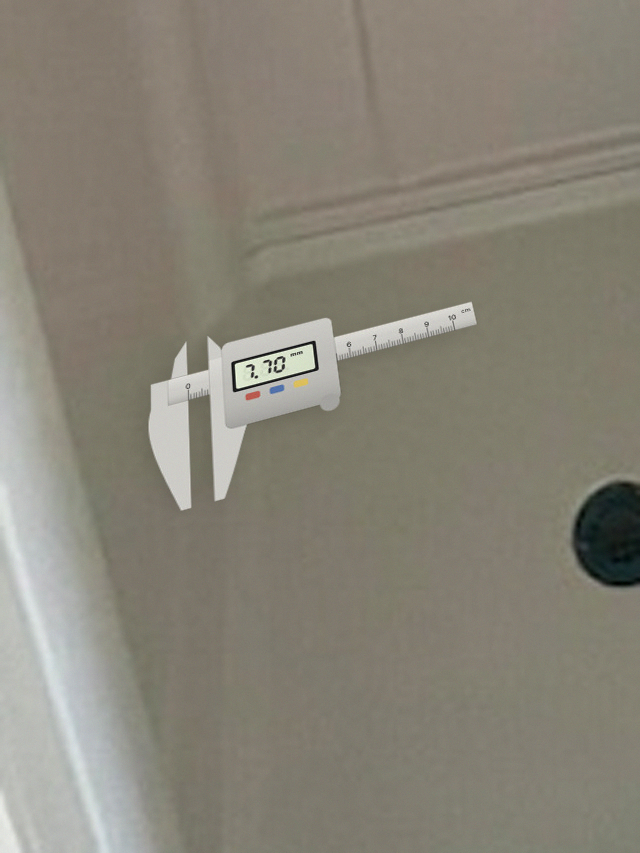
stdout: **7.70** mm
